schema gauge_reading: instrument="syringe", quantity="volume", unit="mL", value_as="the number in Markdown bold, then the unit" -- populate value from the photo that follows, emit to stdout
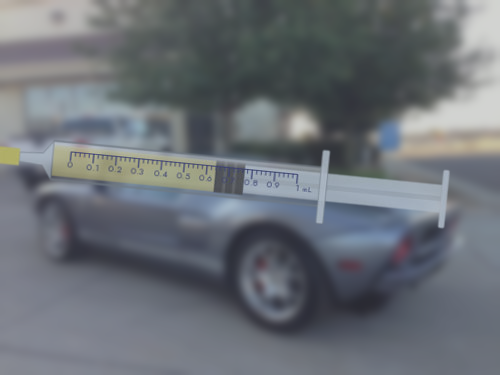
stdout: **0.64** mL
